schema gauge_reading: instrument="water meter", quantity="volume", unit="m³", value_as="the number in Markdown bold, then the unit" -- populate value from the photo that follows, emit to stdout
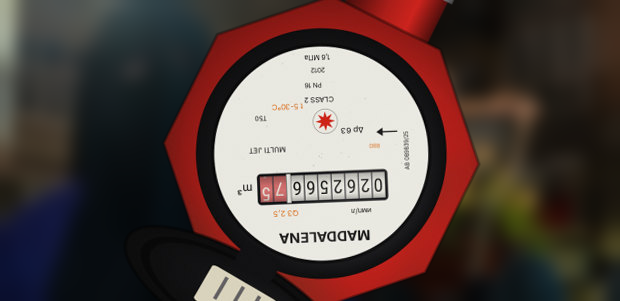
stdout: **262566.75** m³
